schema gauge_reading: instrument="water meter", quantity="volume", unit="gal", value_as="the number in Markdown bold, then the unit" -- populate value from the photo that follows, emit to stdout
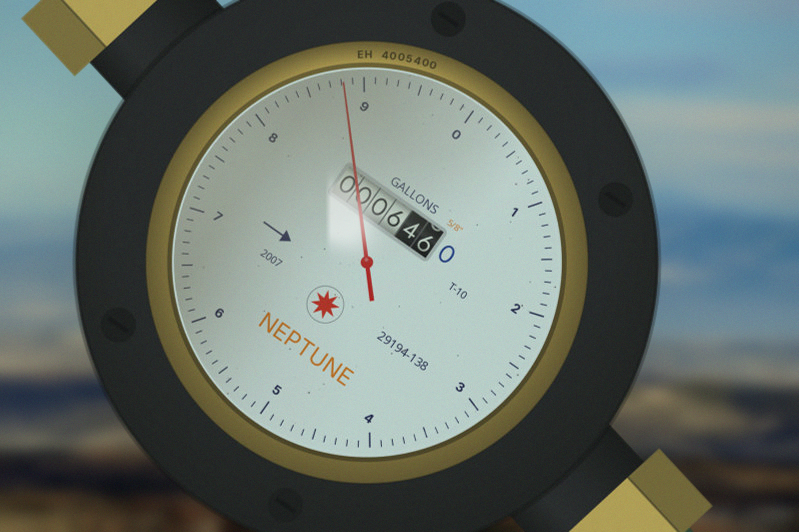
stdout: **6458.8** gal
